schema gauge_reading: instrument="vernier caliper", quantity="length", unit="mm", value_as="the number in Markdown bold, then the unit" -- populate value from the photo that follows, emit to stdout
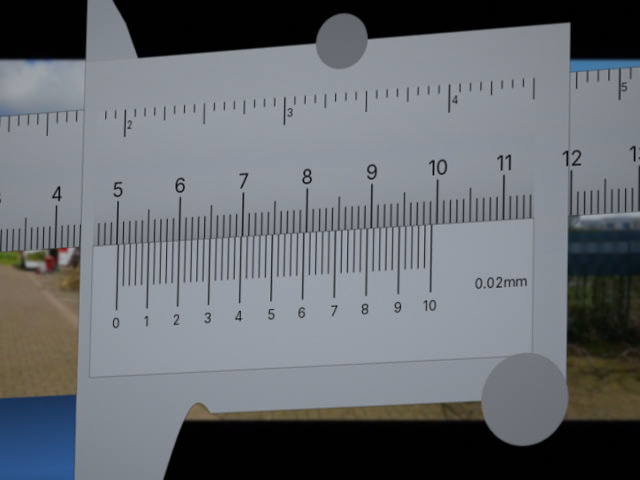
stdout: **50.2** mm
